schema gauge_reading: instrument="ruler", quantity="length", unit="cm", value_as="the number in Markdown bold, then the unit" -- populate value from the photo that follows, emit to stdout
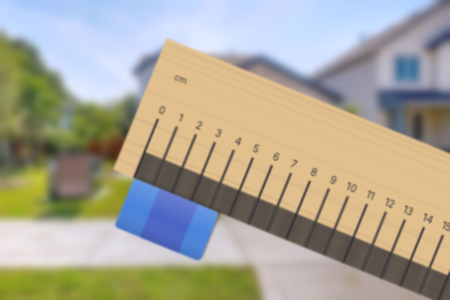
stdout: **4.5** cm
